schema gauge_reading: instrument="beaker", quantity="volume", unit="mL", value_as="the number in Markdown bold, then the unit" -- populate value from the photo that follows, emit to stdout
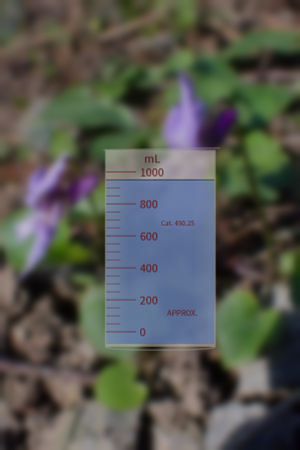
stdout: **950** mL
